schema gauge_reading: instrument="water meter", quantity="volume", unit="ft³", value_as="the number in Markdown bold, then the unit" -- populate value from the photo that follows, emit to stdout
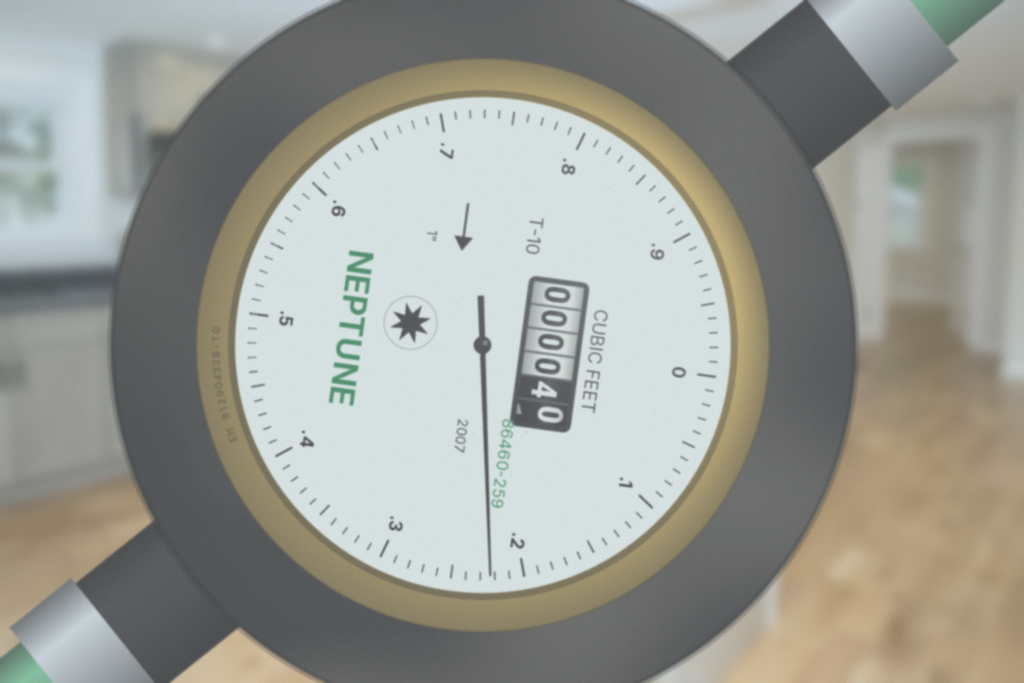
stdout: **40.22** ft³
